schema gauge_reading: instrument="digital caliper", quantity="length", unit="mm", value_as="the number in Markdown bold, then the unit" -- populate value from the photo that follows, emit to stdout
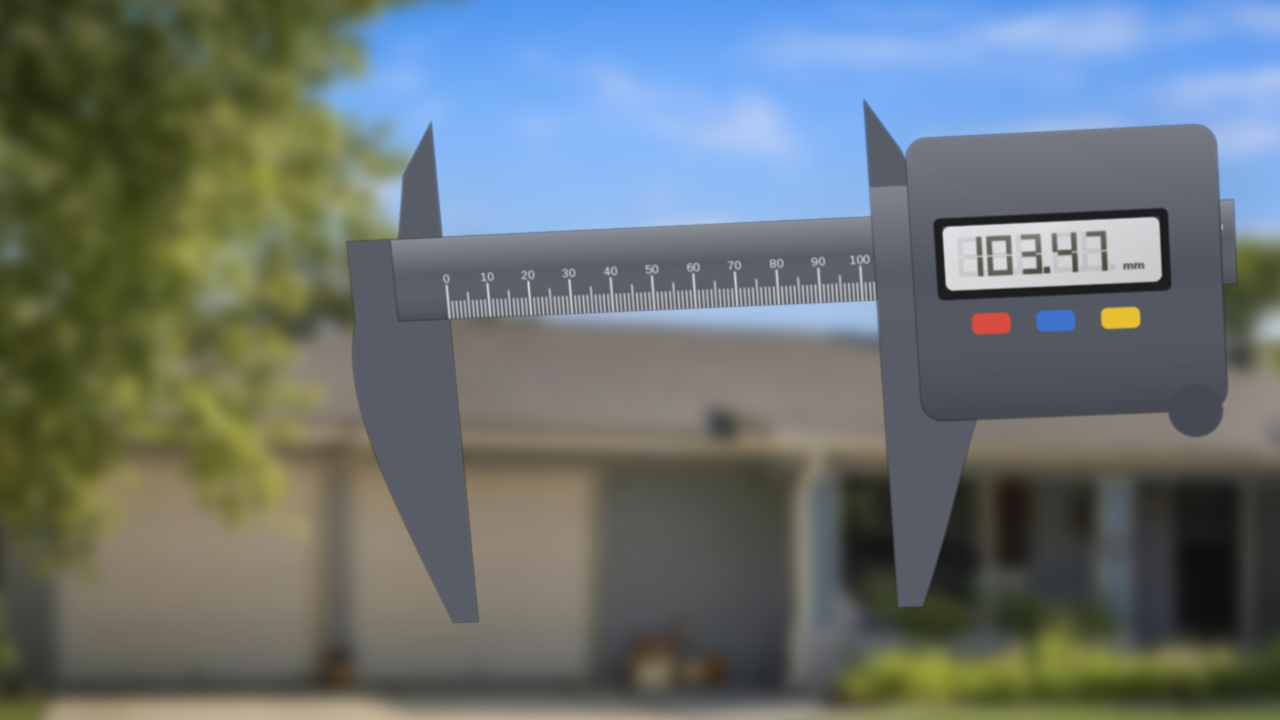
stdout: **103.47** mm
